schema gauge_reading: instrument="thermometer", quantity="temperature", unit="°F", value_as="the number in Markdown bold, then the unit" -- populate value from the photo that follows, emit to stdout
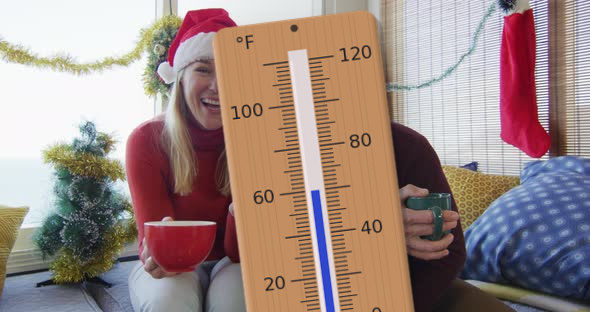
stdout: **60** °F
